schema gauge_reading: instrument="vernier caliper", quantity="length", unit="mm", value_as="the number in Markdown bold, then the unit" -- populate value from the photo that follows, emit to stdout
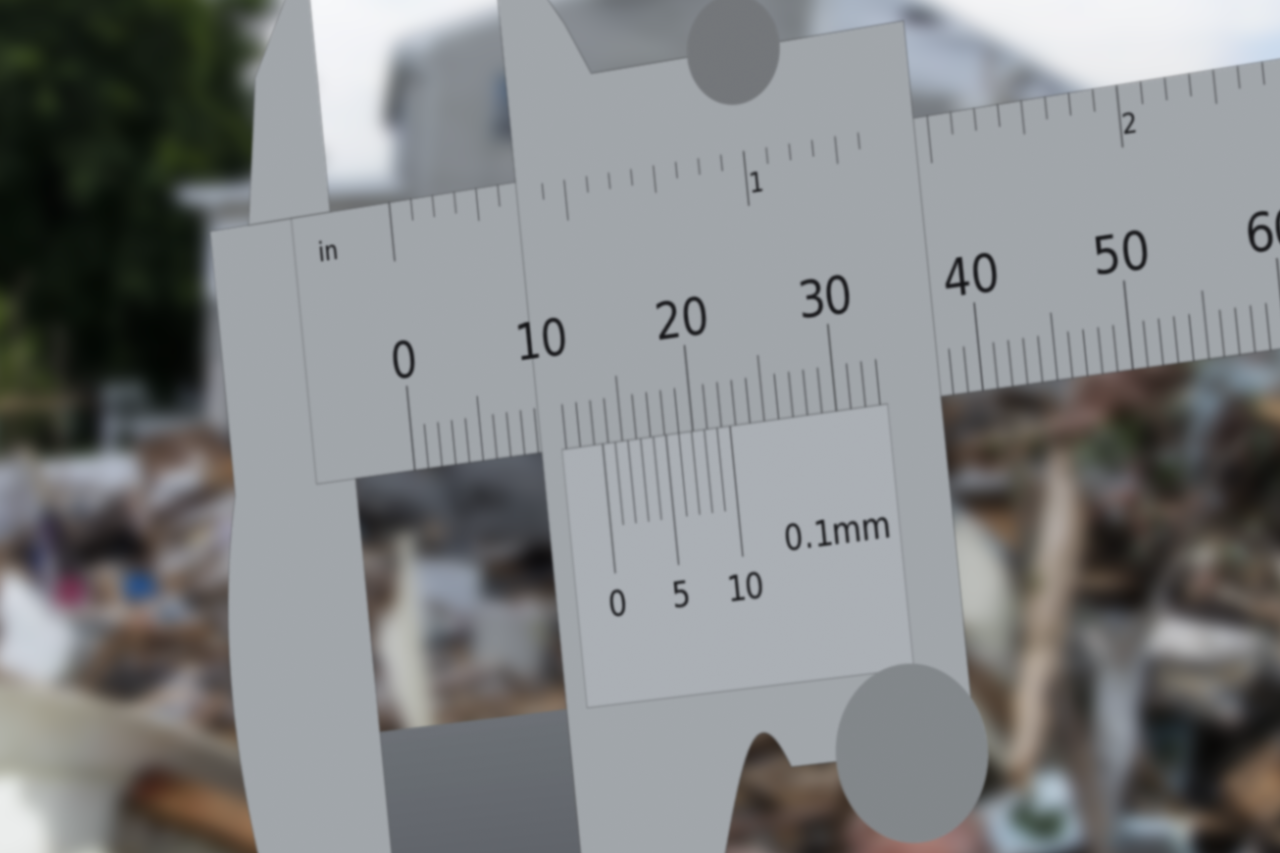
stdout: **13.6** mm
